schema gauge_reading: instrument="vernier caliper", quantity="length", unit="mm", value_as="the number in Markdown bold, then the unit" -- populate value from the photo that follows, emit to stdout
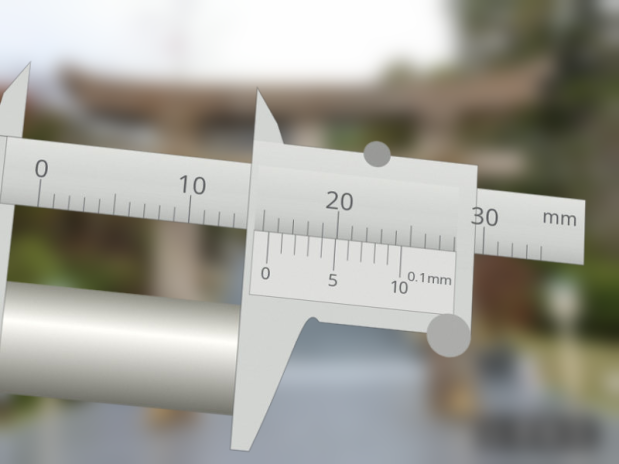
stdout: **15.4** mm
